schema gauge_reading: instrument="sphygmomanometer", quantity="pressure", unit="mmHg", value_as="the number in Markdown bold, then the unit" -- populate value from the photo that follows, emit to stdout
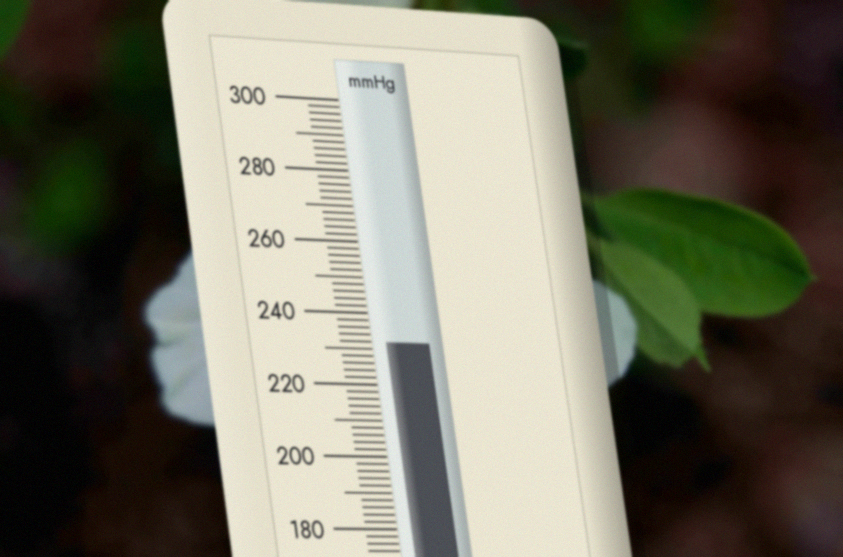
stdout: **232** mmHg
